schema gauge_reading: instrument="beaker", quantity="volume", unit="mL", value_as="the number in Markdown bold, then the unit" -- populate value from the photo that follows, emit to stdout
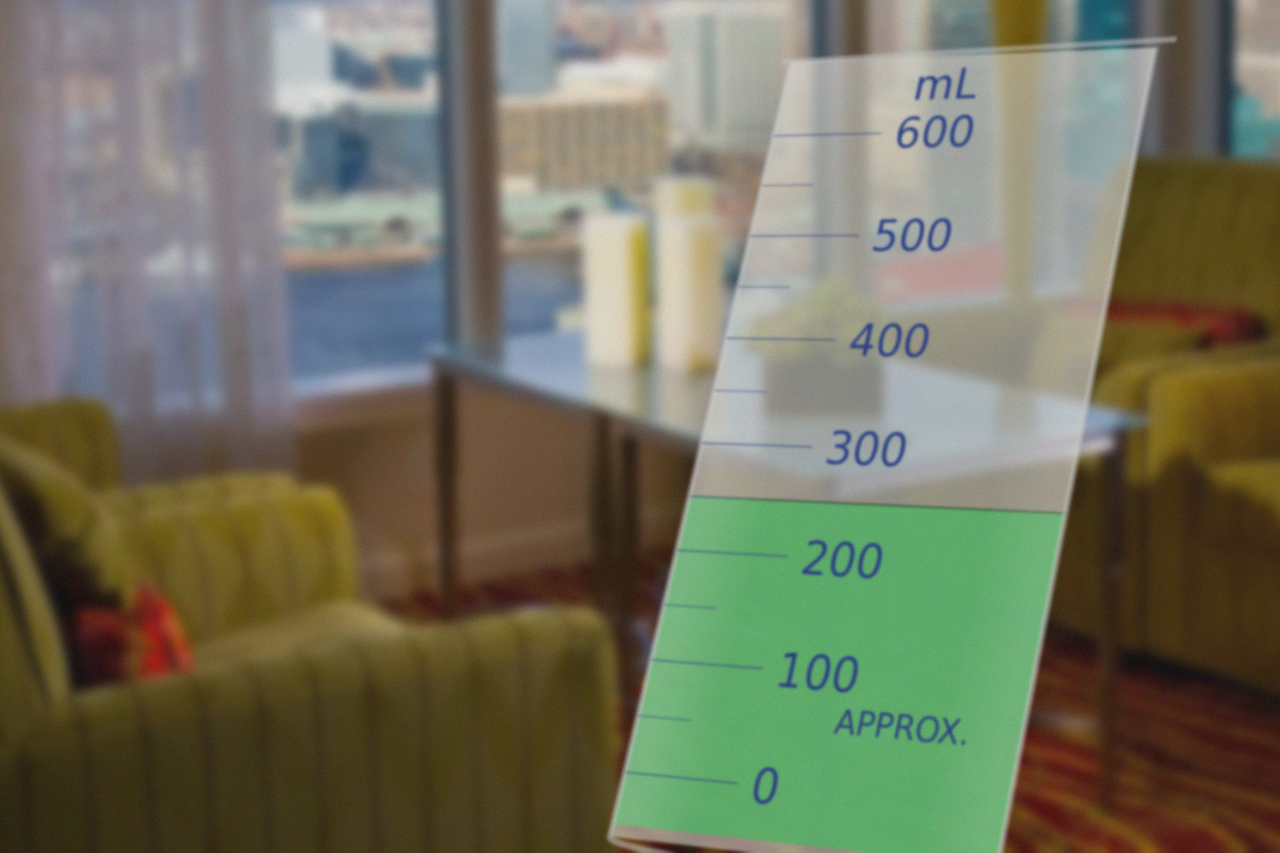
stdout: **250** mL
